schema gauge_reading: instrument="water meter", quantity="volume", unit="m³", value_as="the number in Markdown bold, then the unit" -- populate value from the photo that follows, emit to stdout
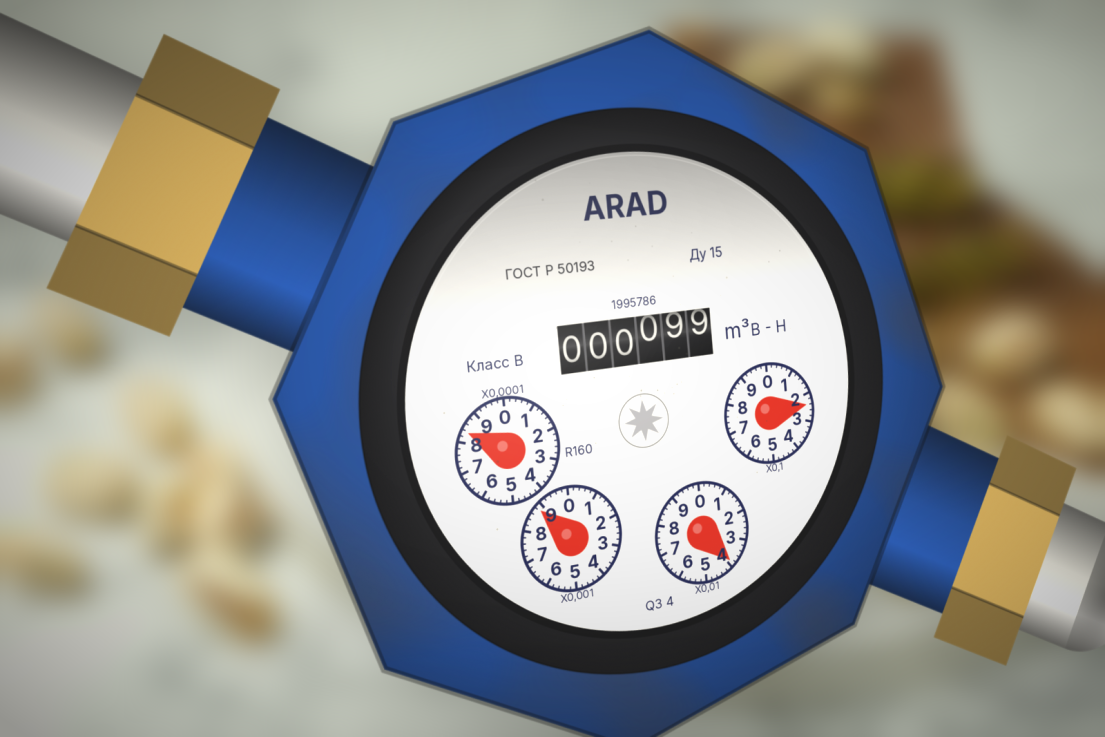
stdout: **99.2388** m³
